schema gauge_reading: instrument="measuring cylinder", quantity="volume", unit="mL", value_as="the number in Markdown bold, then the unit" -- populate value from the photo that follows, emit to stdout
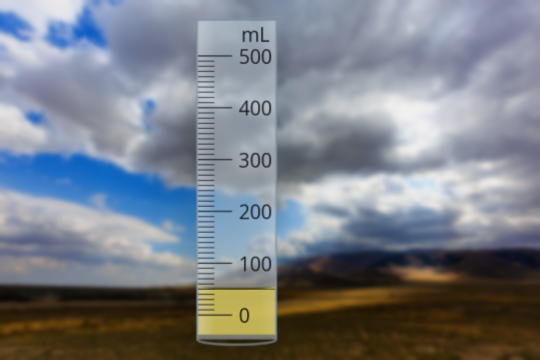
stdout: **50** mL
